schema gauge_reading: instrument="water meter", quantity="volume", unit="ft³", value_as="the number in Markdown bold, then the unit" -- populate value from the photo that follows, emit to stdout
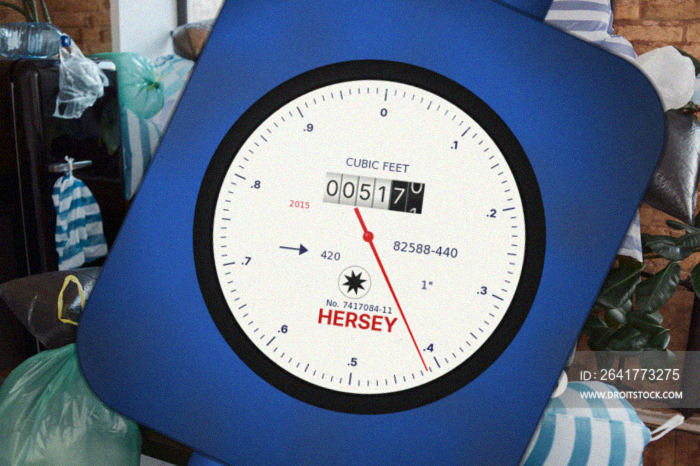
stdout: **5170.41** ft³
